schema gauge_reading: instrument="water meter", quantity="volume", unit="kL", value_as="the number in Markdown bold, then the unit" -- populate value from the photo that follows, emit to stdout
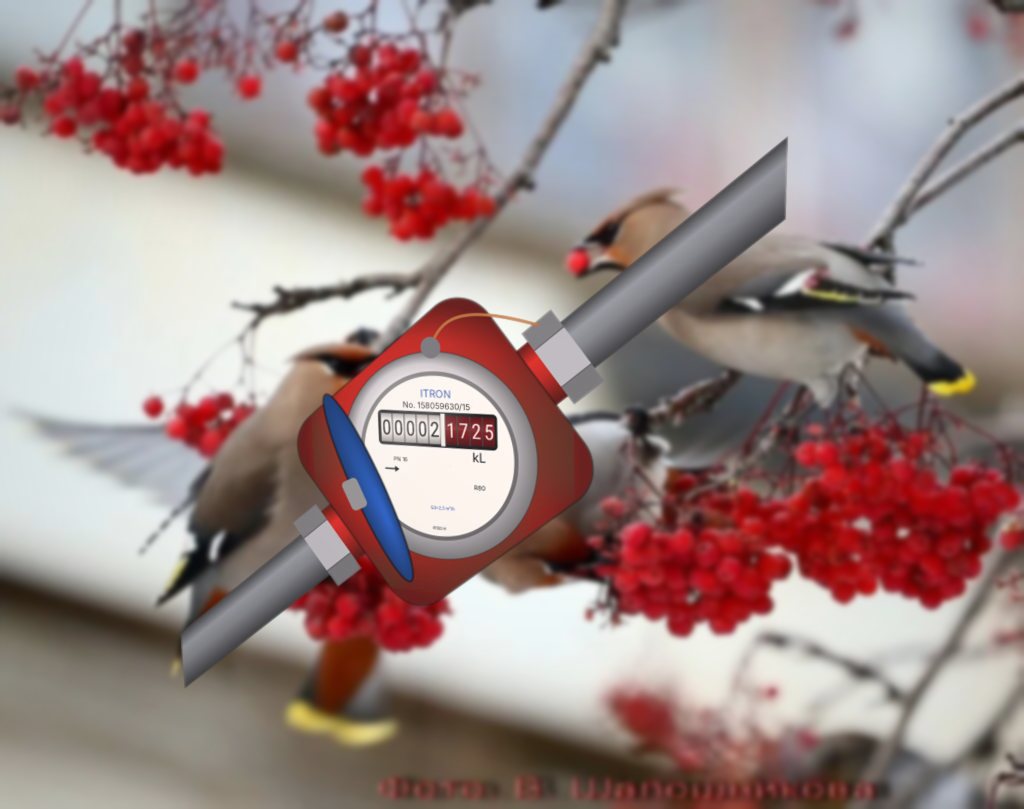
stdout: **2.1725** kL
